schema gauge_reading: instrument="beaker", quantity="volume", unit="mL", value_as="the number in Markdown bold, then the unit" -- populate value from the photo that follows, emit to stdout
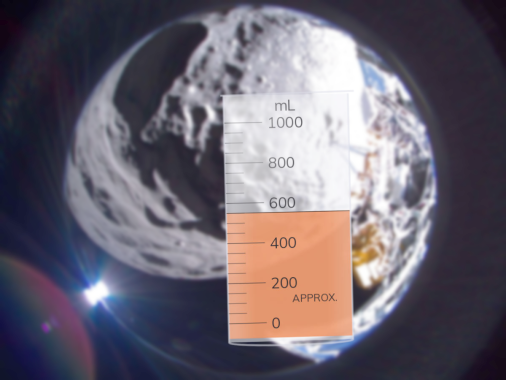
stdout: **550** mL
